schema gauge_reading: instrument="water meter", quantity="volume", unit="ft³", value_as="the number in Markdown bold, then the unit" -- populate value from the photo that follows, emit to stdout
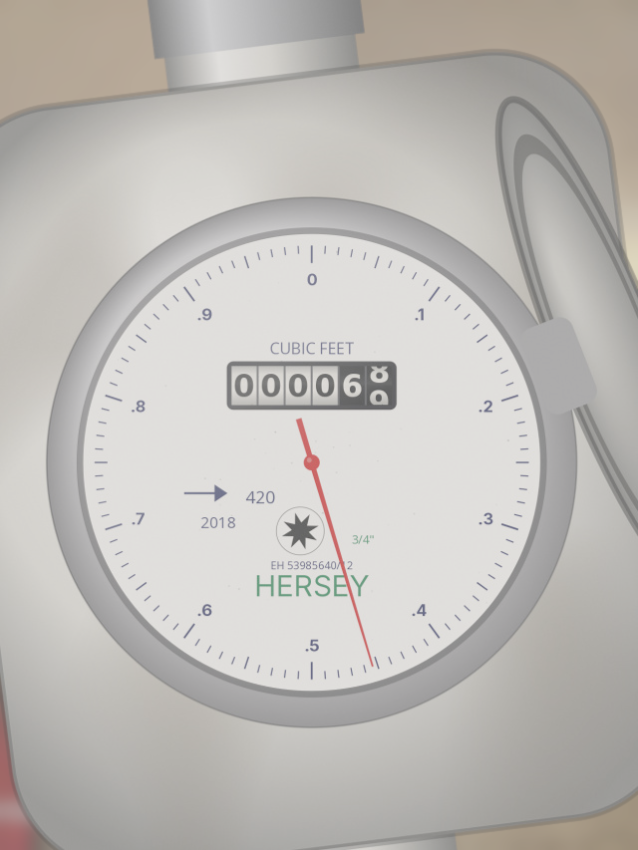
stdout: **68.45** ft³
